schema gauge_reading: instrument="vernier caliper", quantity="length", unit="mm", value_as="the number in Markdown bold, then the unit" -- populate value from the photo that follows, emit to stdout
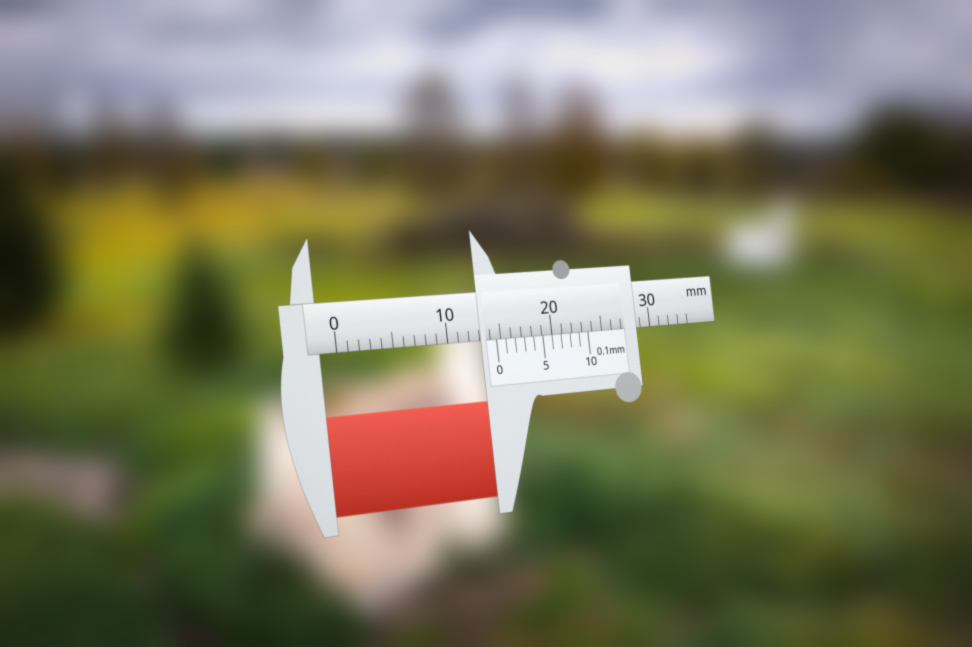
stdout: **14.6** mm
